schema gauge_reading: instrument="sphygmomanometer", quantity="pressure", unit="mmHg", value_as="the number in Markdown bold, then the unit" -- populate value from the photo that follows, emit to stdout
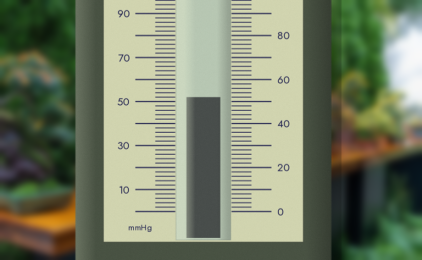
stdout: **52** mmHg
